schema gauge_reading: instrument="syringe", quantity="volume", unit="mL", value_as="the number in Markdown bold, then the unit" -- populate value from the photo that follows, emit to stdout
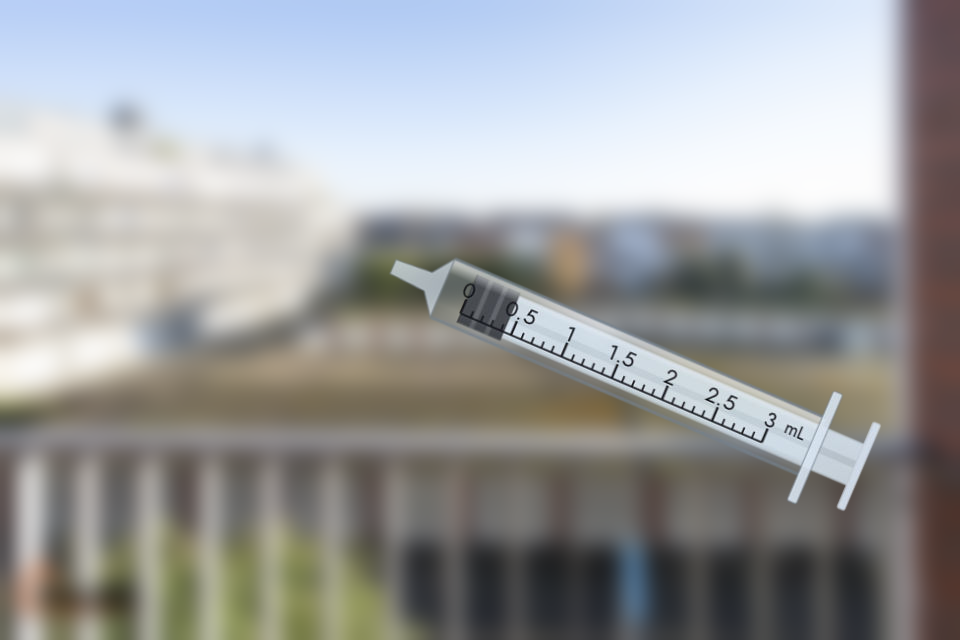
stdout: **0** mL
